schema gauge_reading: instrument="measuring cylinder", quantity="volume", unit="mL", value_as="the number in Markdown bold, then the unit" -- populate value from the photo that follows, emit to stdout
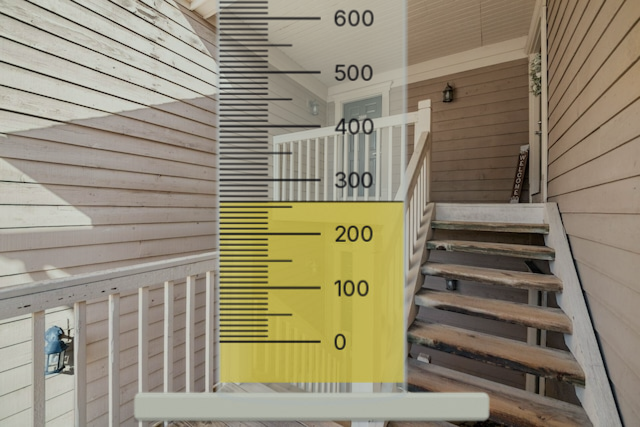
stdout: **260** mL
